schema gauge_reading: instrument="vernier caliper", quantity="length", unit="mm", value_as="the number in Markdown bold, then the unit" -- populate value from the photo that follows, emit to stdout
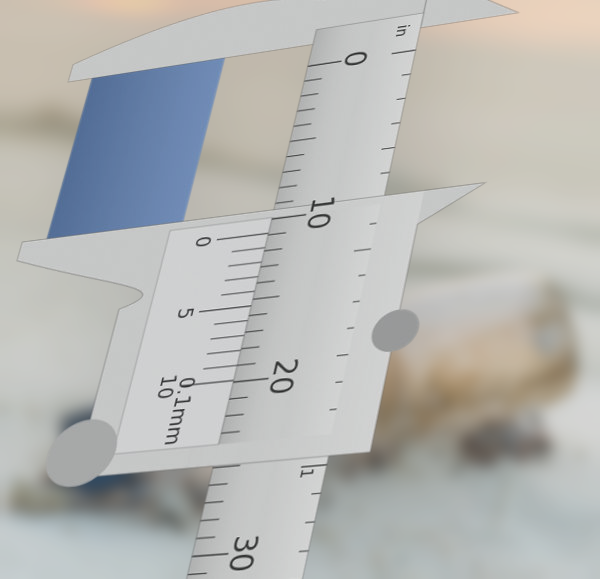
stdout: **10.9** mm
